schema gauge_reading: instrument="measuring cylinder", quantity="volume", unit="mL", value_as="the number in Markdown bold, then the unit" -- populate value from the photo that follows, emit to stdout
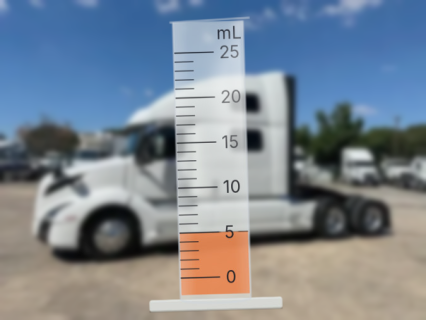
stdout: **5** mL
